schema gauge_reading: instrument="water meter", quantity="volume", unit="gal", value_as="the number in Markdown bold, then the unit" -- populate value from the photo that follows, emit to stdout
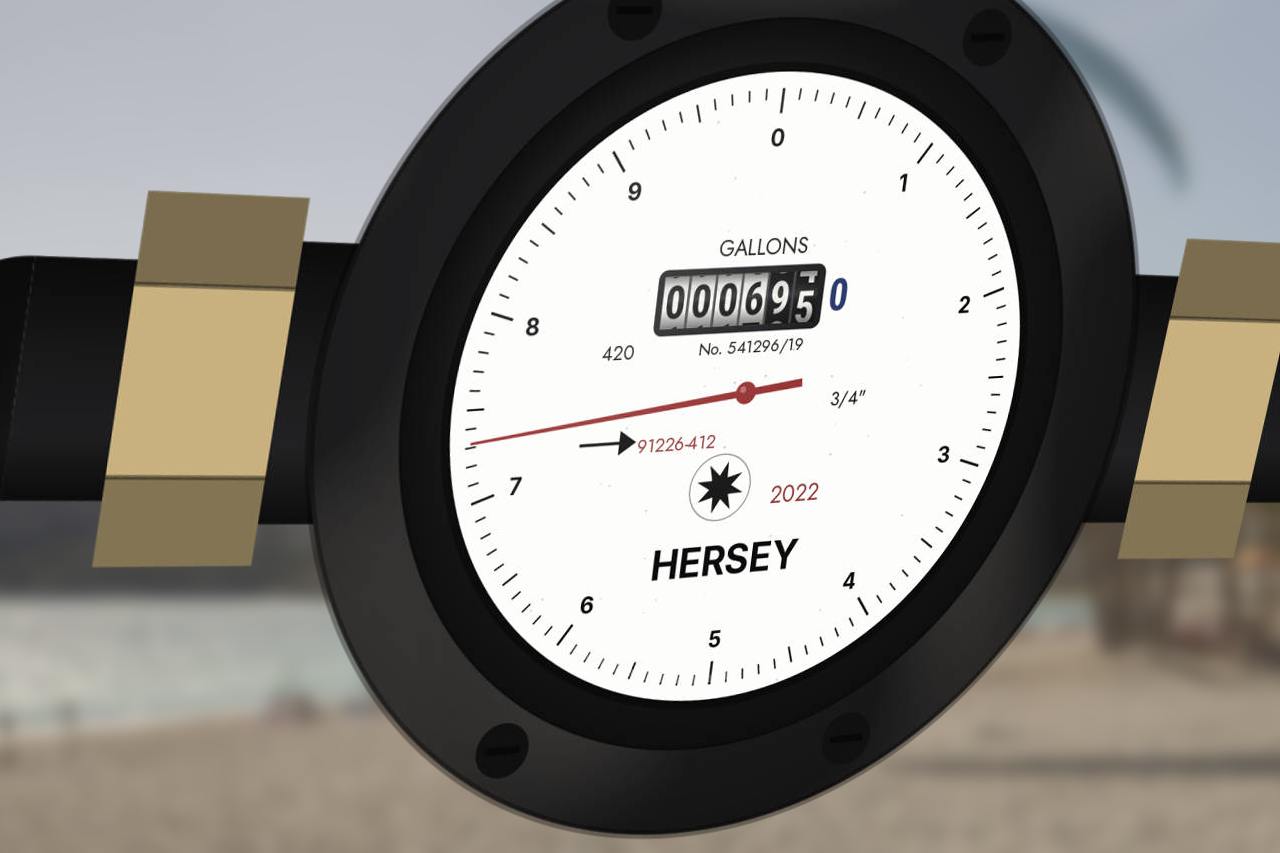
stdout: **6947.3** gal
